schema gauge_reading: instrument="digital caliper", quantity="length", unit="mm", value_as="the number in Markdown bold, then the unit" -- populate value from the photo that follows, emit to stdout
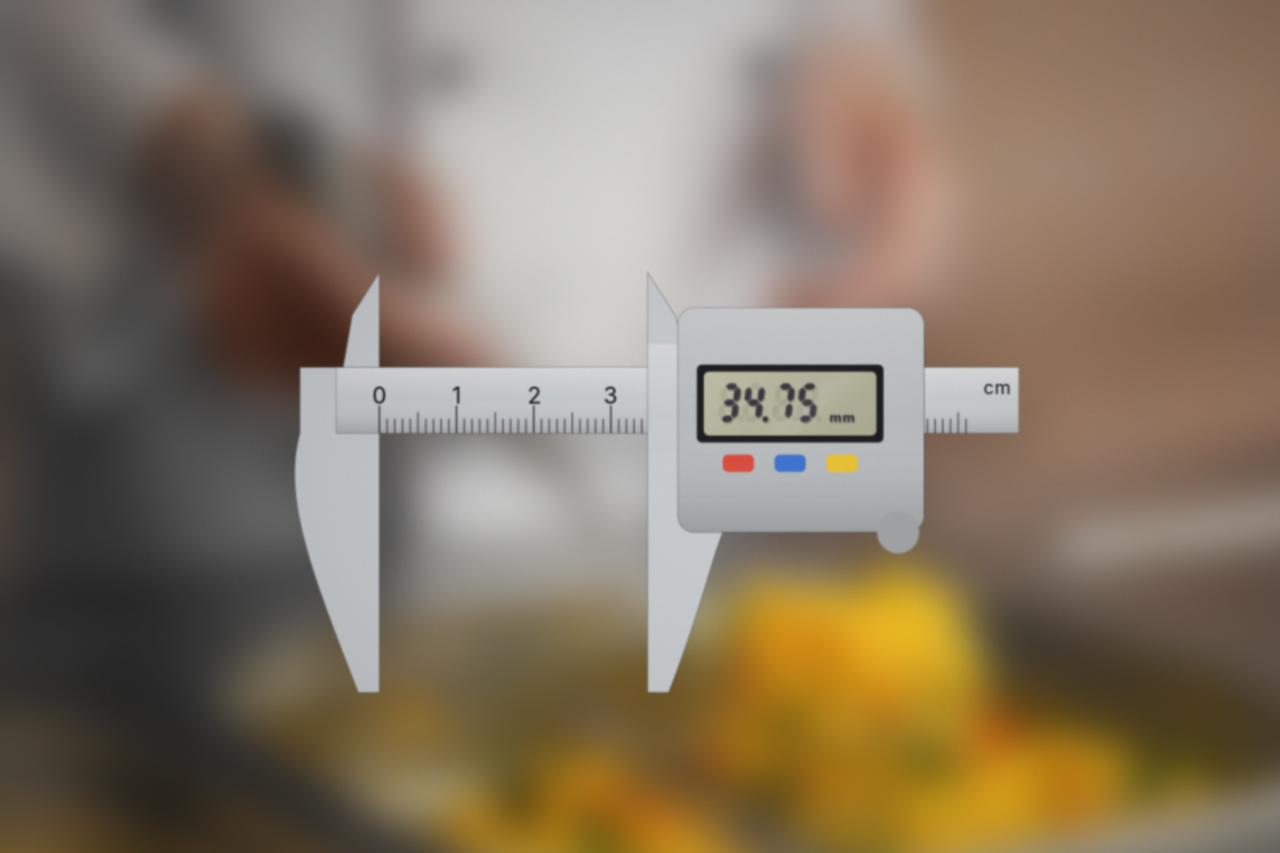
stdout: **34.75** mm
